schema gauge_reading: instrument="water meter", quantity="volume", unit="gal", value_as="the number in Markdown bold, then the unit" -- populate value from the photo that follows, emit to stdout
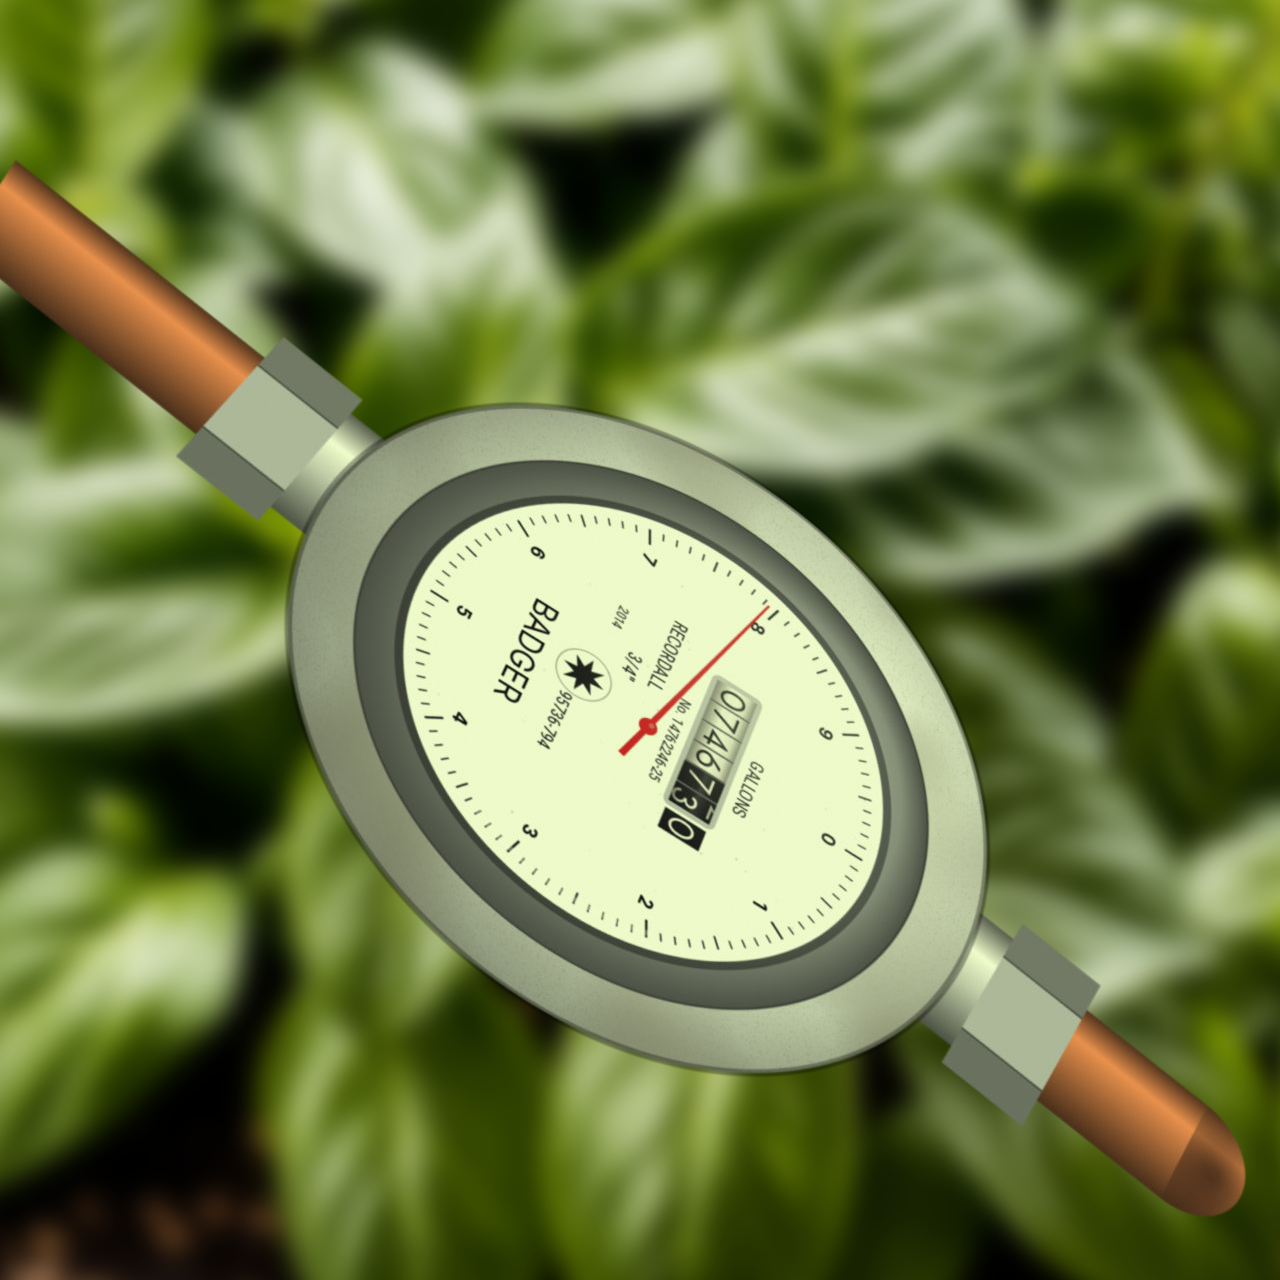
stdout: **746727.9** gal
